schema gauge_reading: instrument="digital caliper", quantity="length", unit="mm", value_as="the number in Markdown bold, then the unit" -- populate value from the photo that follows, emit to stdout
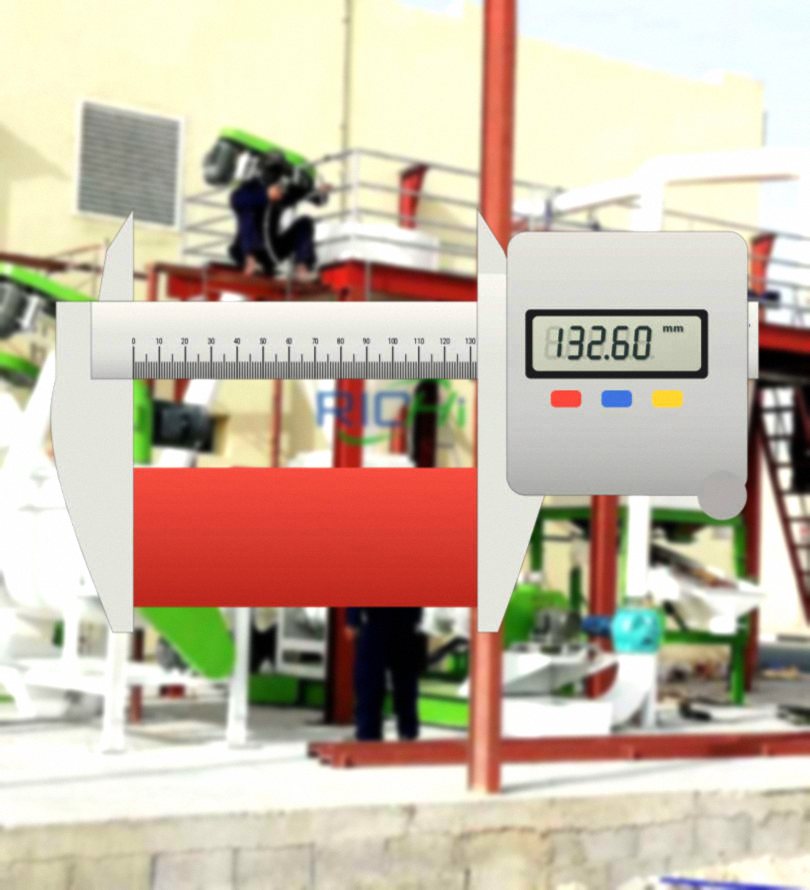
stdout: **132.60** mm
